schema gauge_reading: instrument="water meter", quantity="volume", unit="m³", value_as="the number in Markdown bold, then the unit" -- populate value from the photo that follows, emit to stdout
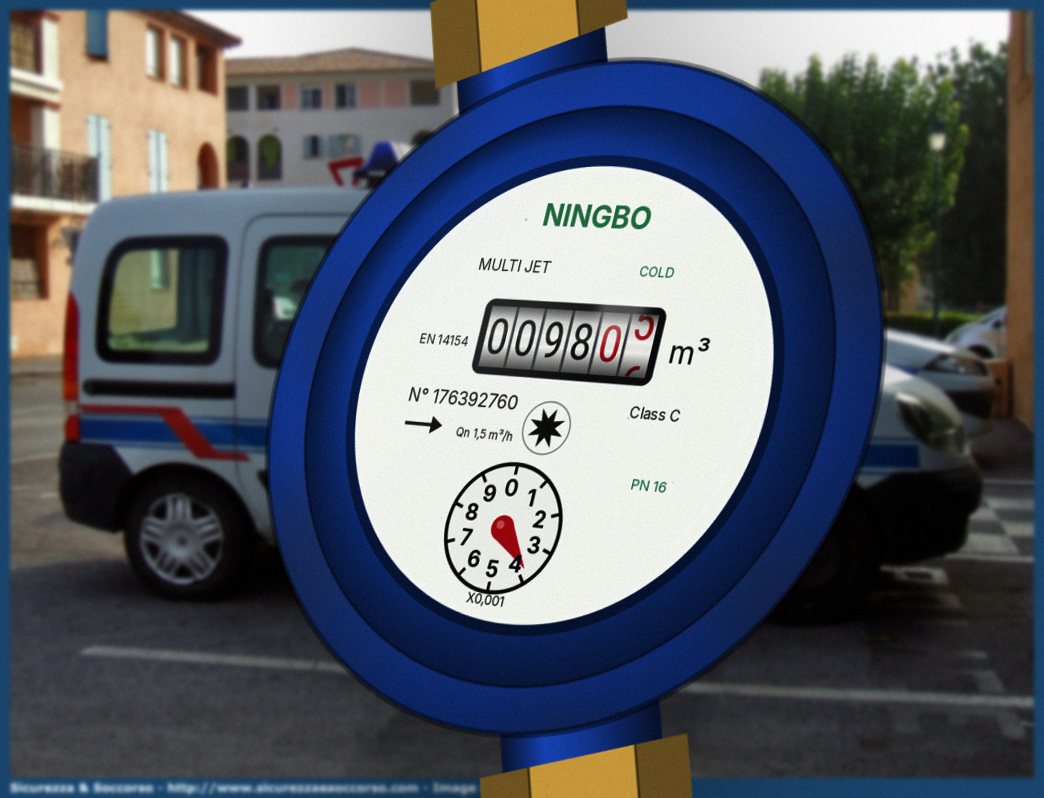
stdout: **98.053** m³
